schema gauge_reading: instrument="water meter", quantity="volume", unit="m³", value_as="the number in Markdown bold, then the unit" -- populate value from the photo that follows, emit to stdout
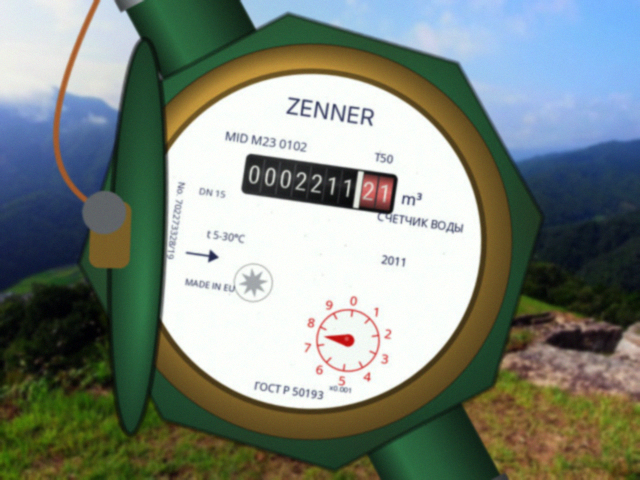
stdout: **2211.217** m³
